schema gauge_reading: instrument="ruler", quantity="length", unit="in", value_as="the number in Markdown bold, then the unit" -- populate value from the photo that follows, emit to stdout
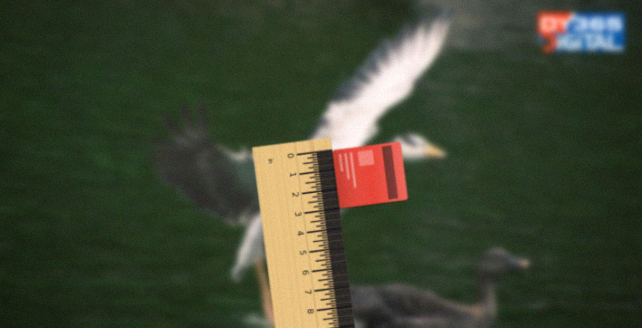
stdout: **3** in
